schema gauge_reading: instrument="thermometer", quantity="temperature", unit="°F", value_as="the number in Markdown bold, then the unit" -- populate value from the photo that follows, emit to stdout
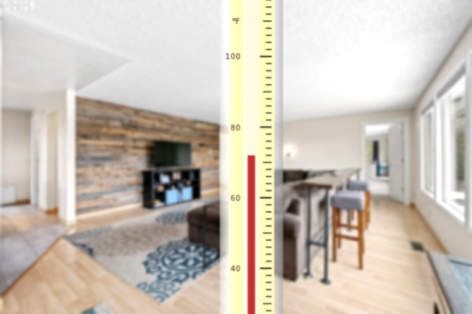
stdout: **72** °F
